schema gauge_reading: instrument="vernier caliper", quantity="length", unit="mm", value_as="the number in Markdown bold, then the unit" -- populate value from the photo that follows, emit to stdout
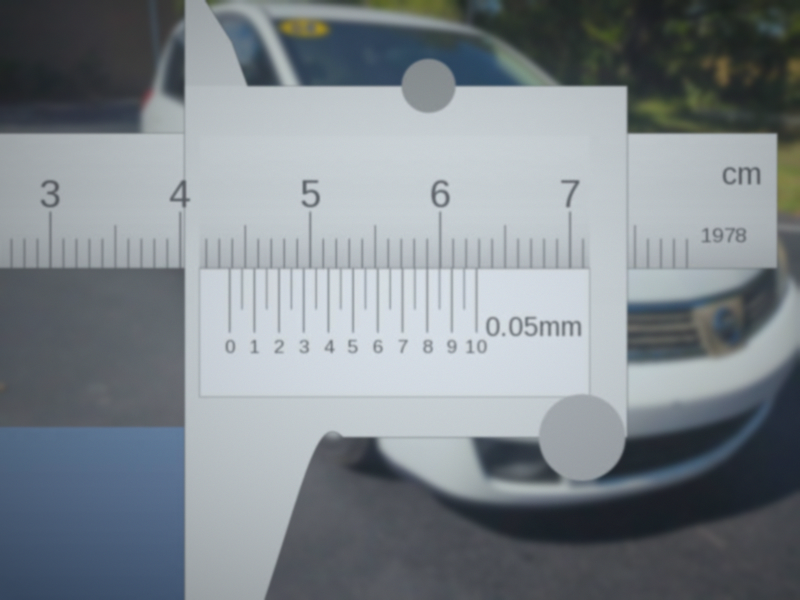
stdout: **43.8** mm
